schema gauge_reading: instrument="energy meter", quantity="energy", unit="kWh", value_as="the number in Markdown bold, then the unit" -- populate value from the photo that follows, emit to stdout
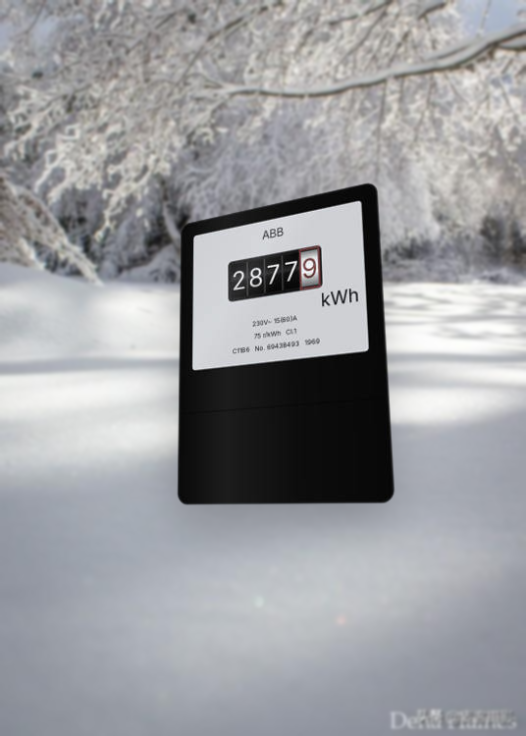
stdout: **2877.9** kWh
